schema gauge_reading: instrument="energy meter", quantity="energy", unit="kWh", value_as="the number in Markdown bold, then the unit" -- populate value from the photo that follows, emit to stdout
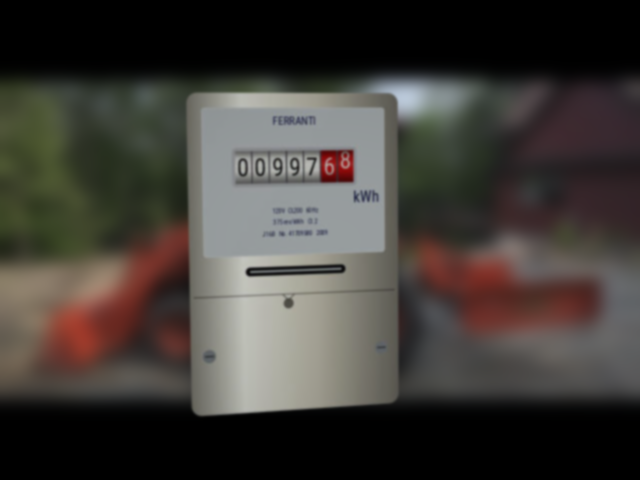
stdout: **997.68** kWh
